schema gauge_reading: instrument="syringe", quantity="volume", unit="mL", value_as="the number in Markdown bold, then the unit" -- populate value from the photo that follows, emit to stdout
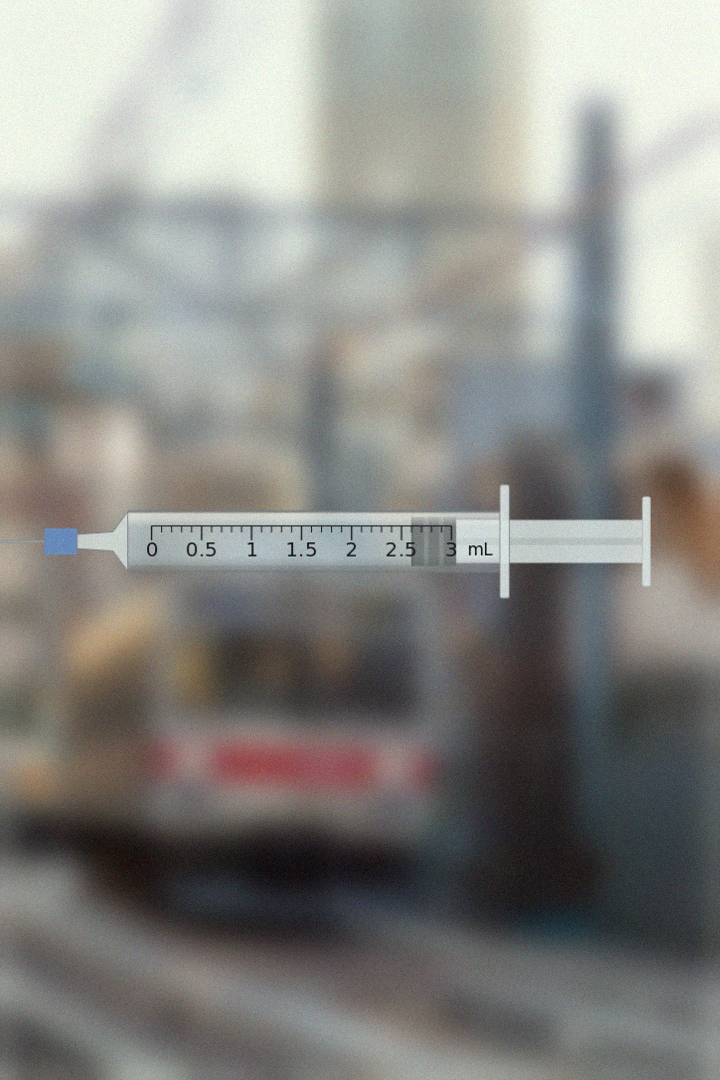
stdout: **2.6** mL
